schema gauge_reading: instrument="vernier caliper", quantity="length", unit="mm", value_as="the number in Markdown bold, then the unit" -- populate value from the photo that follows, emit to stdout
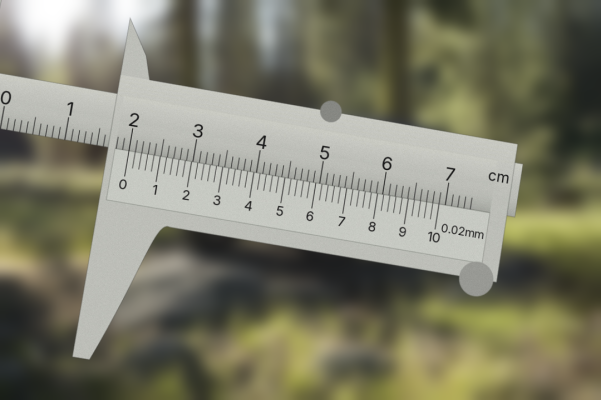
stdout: **20.0** mm
